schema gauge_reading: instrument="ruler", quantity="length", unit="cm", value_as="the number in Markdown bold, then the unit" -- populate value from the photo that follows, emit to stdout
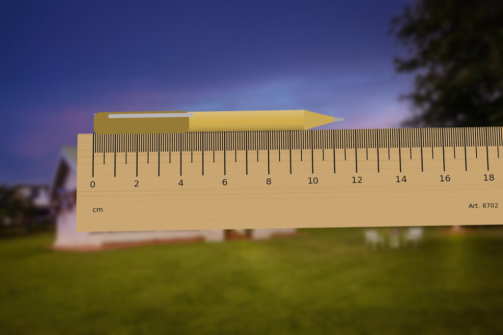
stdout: **11.5** cm
